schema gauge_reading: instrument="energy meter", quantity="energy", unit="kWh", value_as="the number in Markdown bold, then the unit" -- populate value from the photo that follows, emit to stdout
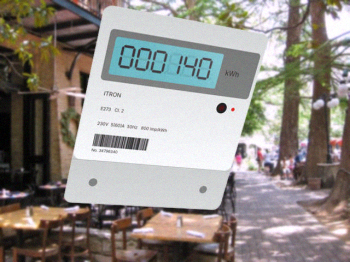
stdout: **140** kWh
